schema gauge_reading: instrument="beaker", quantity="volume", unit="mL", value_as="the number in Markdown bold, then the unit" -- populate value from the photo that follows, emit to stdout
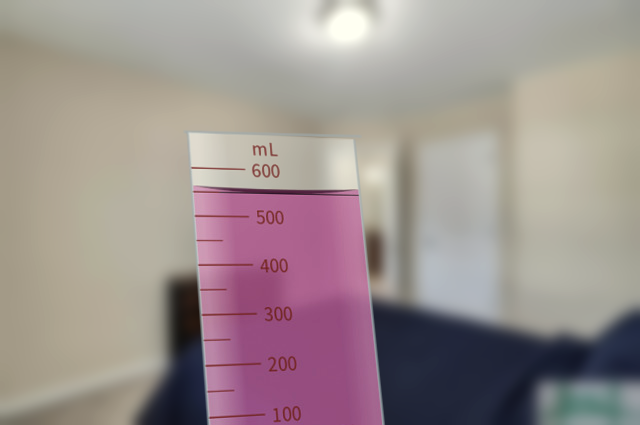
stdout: **550** mL
